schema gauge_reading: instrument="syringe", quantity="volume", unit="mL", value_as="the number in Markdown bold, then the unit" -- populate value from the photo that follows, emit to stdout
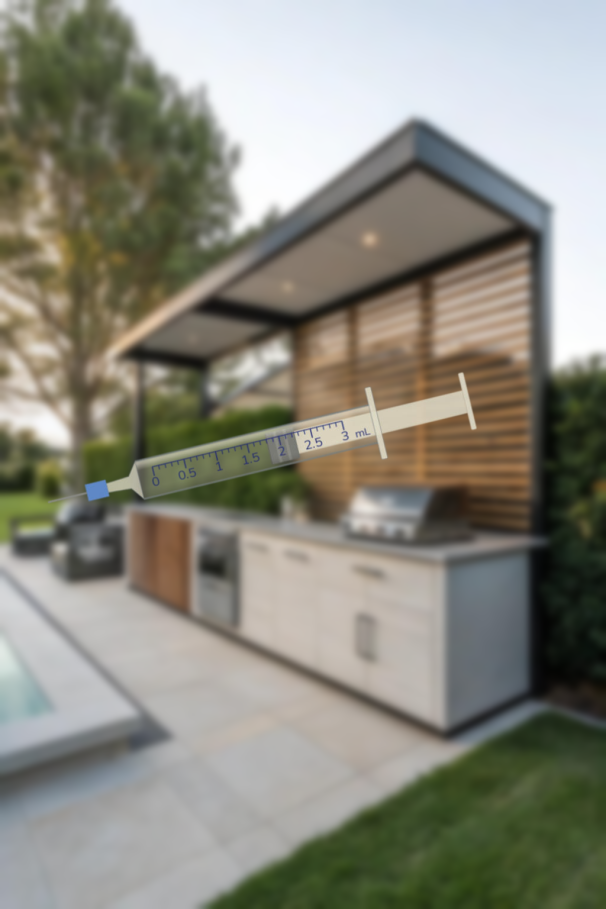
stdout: **1.8** mL
